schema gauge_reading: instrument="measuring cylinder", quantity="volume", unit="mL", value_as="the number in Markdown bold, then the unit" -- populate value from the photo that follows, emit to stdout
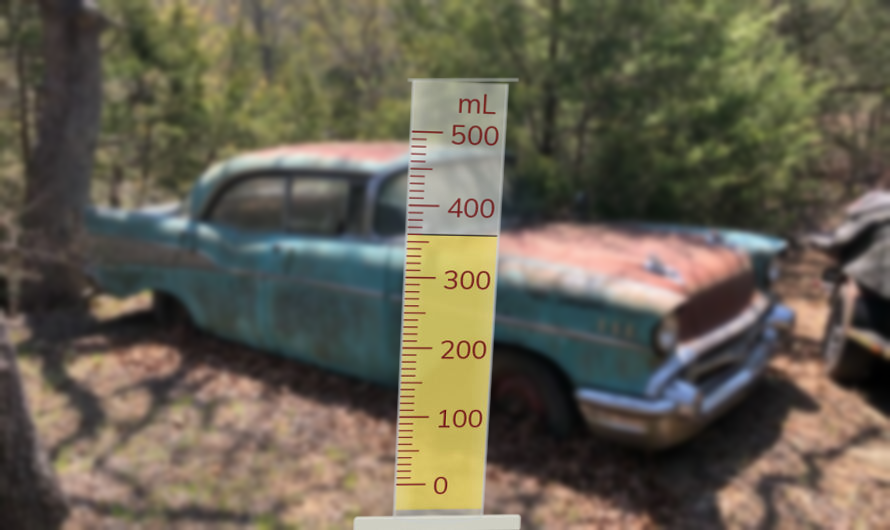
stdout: **360** mL
